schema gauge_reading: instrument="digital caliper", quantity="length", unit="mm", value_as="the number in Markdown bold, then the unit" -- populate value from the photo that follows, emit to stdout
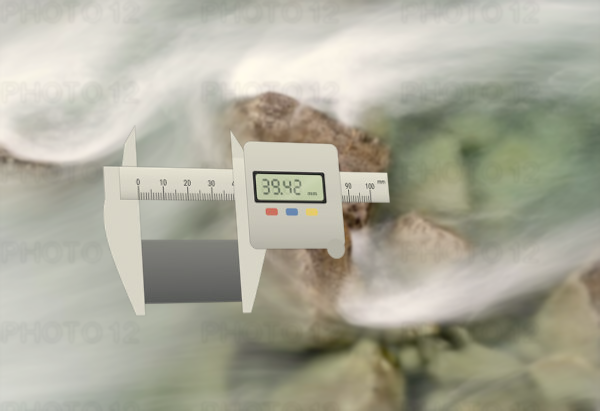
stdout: **39.42** mm
